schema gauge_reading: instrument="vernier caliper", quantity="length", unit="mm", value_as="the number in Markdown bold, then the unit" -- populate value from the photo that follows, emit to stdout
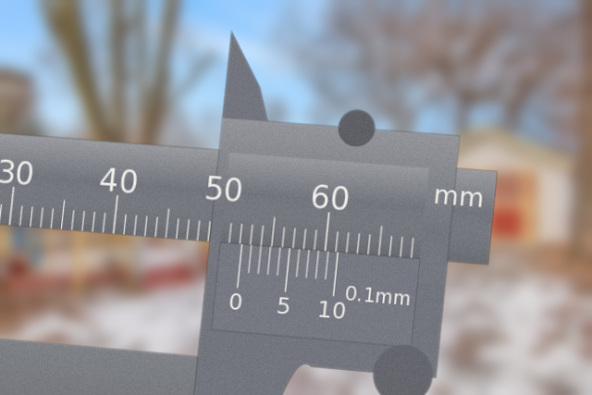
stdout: **52.2** mm
